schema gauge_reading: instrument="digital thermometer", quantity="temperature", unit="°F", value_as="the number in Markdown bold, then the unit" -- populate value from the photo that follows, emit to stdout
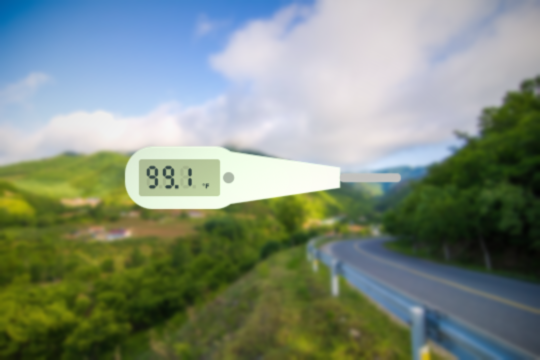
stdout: **99.1** °F
